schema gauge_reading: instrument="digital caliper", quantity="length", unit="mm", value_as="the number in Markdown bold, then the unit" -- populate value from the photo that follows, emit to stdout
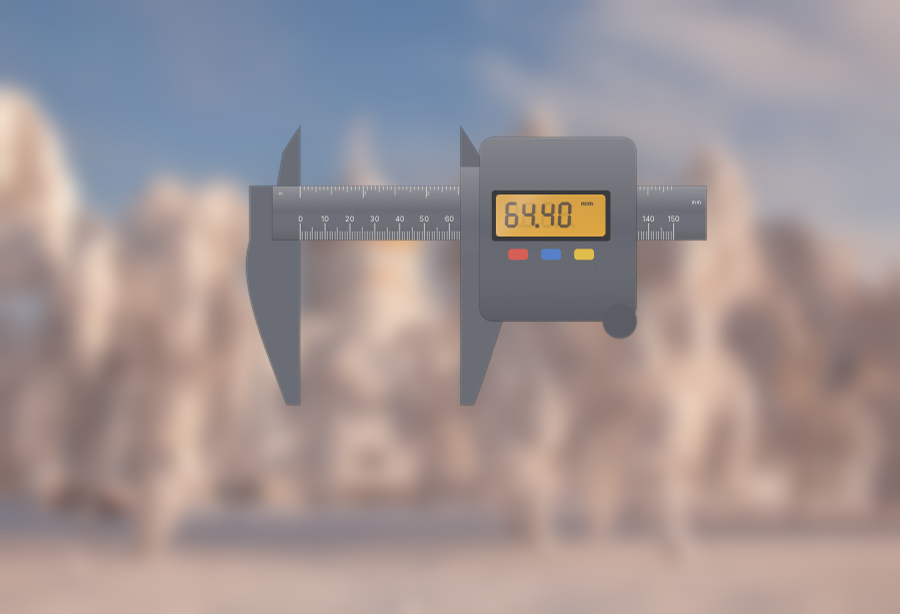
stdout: **64.40** mm
